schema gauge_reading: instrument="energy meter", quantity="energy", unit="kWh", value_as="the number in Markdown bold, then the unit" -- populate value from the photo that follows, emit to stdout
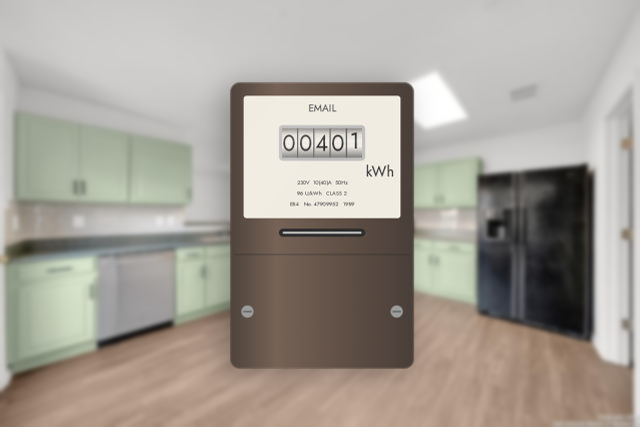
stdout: **401** kWh
